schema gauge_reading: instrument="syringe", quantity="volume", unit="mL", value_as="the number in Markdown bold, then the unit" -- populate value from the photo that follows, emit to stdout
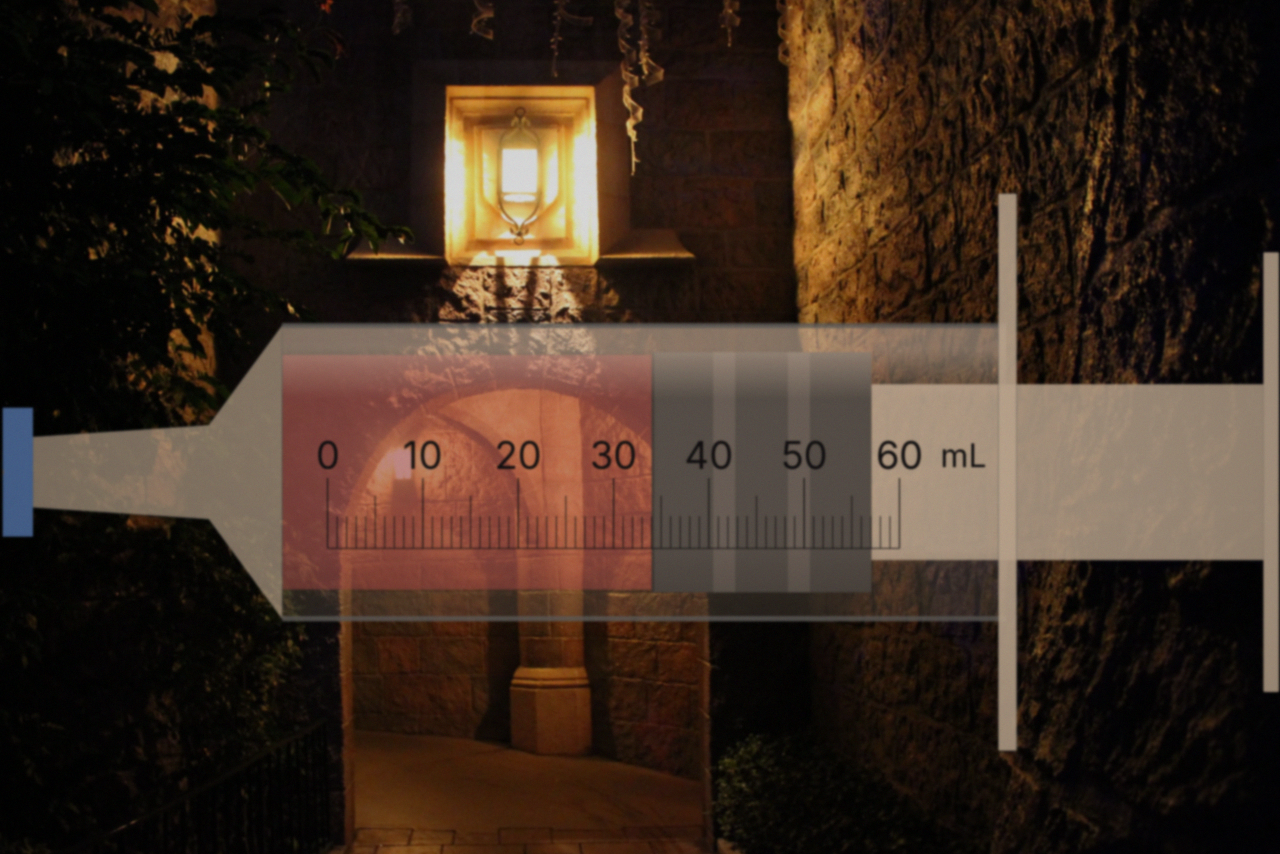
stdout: **34** mL
